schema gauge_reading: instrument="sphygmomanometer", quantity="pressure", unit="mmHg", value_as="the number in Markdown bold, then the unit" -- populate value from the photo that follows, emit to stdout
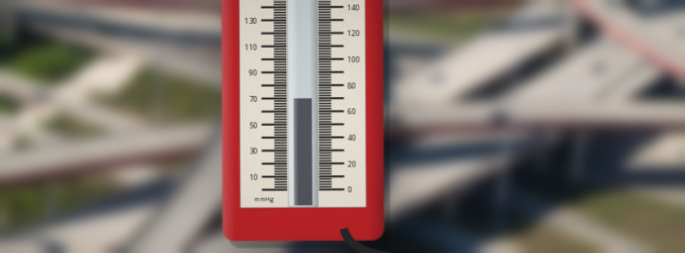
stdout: **70** mmHg
